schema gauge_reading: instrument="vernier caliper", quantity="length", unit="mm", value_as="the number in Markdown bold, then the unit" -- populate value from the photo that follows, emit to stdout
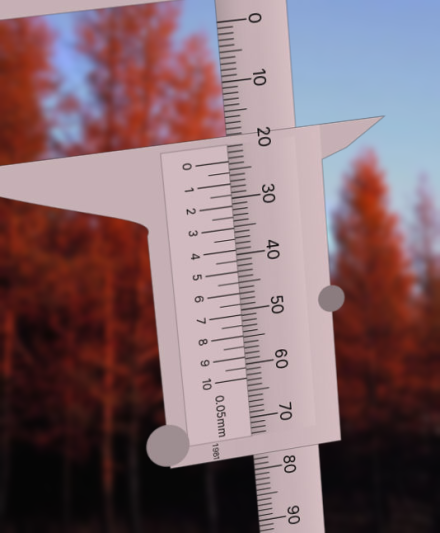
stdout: **23.6** mm
